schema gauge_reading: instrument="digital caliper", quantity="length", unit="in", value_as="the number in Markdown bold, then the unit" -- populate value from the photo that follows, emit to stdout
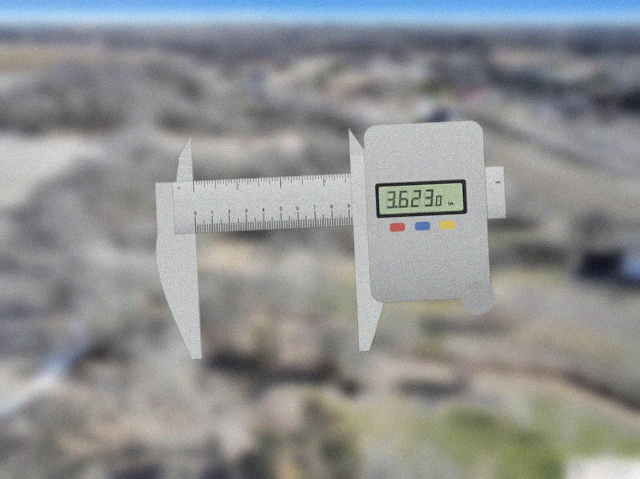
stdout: **3.6230** in
